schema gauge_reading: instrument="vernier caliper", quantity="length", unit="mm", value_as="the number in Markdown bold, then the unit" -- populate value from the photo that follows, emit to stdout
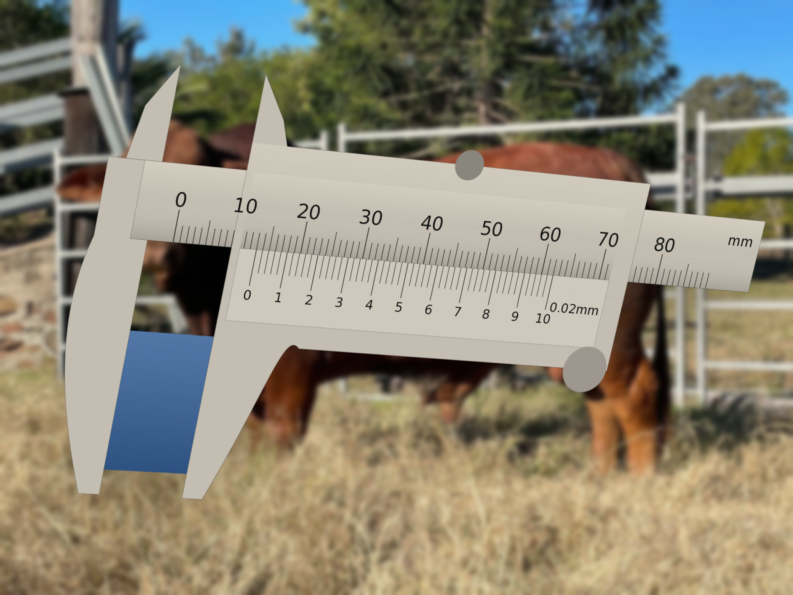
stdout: **13.0** mm
